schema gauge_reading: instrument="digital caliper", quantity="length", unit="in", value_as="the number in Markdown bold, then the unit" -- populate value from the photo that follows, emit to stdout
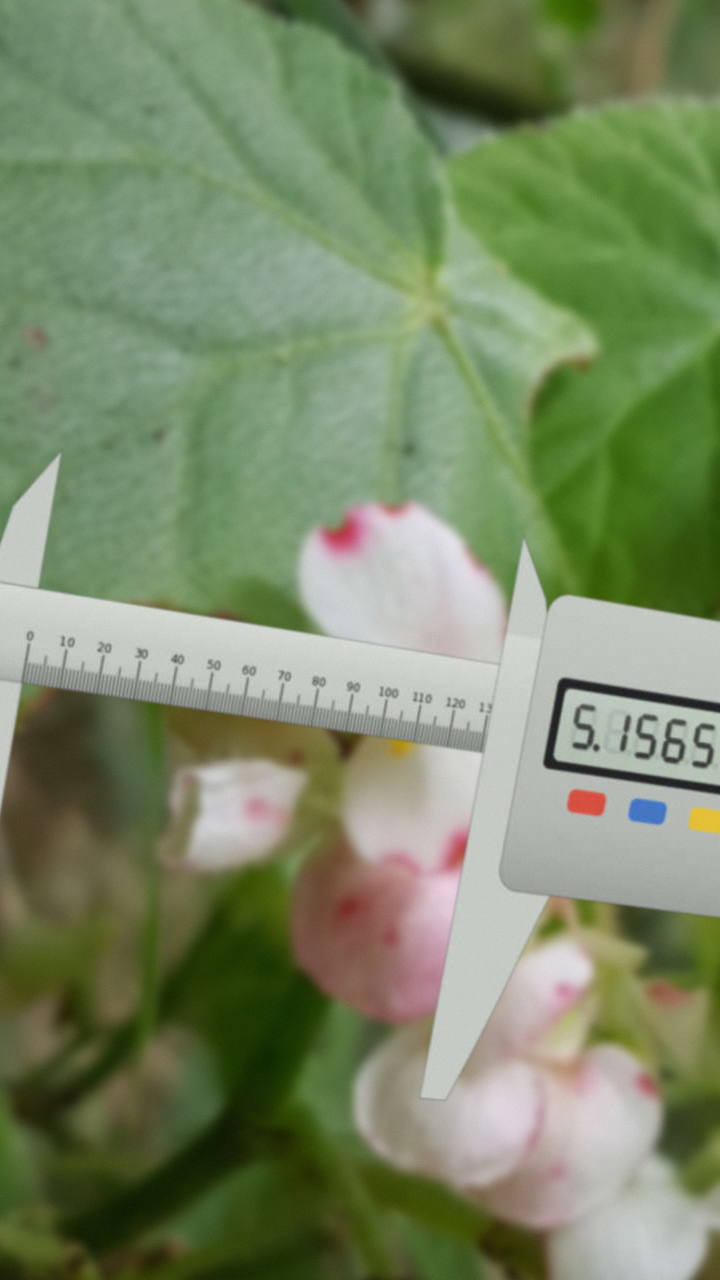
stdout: **5.1565** in
